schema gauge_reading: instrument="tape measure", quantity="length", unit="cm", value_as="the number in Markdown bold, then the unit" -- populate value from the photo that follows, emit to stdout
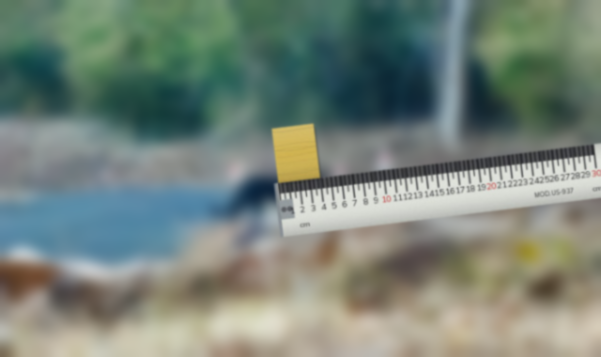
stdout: **4** cm
